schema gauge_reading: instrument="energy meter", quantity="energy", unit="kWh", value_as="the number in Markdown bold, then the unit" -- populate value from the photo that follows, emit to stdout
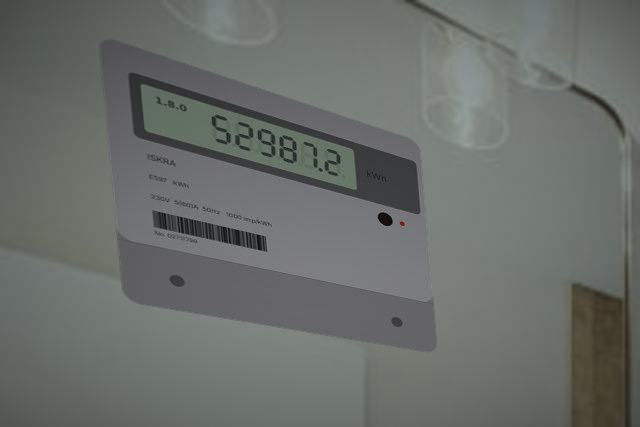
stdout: **52987.2** kWh
